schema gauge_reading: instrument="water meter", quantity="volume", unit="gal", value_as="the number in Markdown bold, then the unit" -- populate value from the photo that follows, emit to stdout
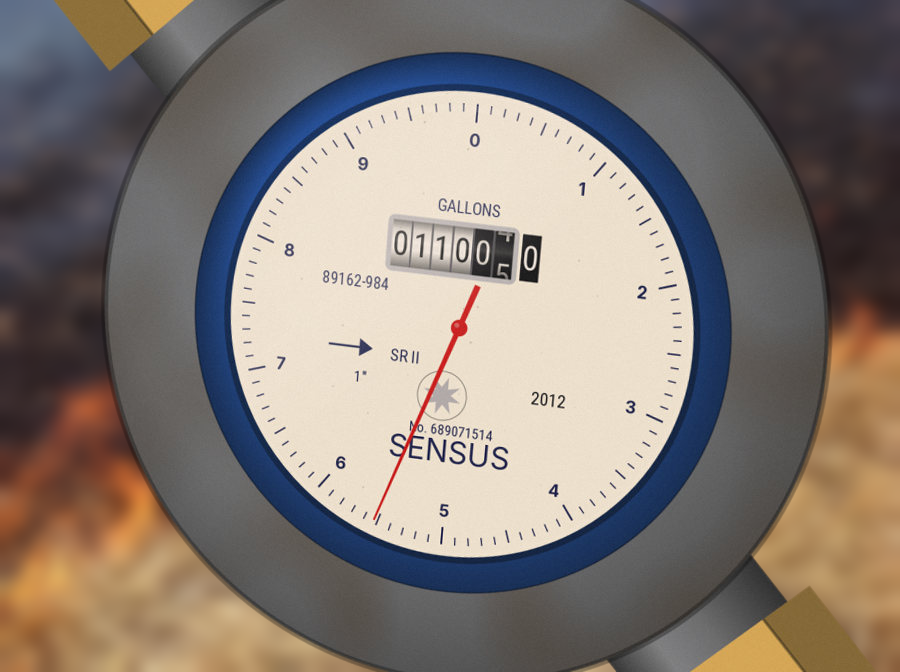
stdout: **110045.5** gal
